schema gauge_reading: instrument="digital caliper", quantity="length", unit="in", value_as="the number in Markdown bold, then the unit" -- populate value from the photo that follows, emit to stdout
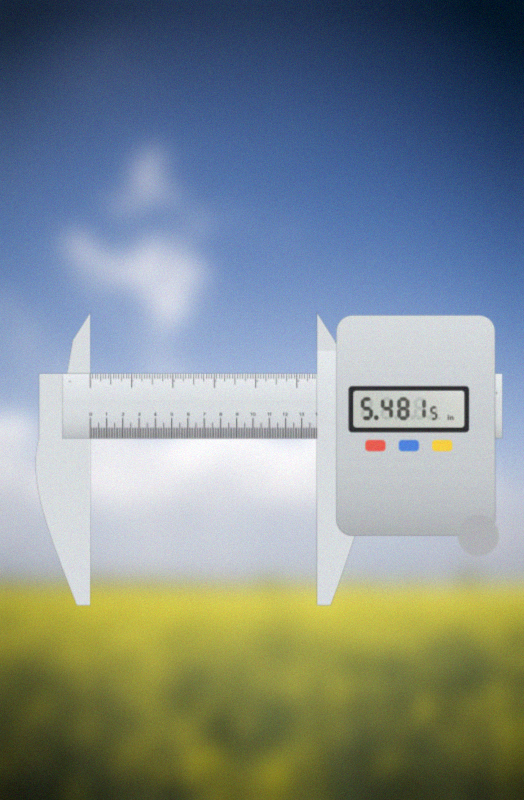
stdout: **5.4815** in
